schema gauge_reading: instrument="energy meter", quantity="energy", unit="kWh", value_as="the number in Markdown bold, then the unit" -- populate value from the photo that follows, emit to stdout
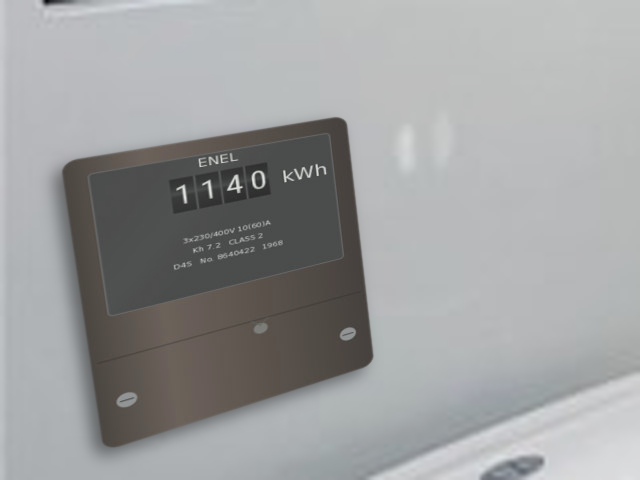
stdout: **1140** kWh
